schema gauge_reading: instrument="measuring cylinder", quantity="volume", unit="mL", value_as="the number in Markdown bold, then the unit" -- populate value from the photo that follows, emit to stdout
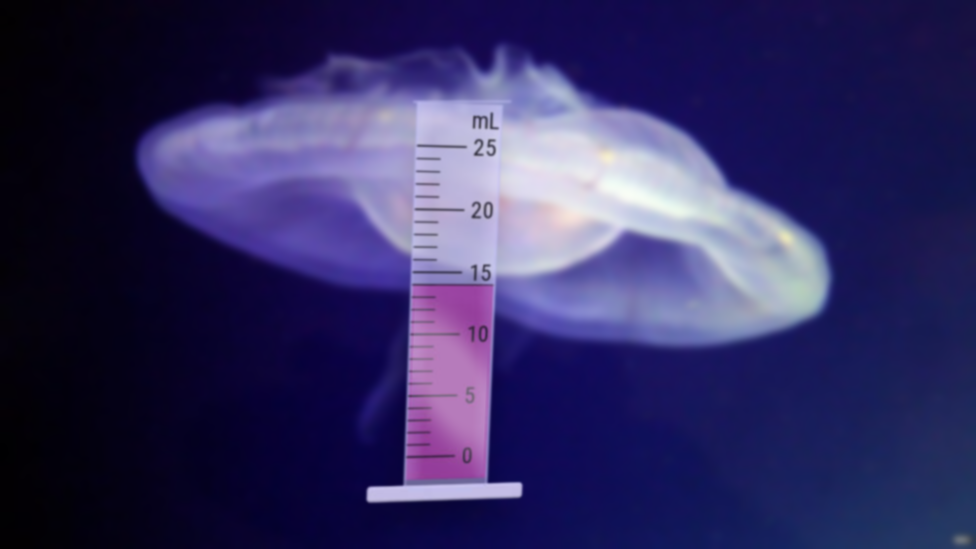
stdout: **14** mL
